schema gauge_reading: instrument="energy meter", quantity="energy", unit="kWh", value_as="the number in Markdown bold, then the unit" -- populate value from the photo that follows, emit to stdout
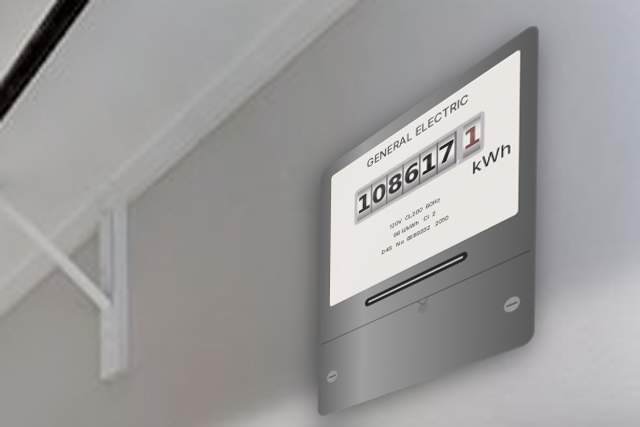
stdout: **108617.1** kWh
